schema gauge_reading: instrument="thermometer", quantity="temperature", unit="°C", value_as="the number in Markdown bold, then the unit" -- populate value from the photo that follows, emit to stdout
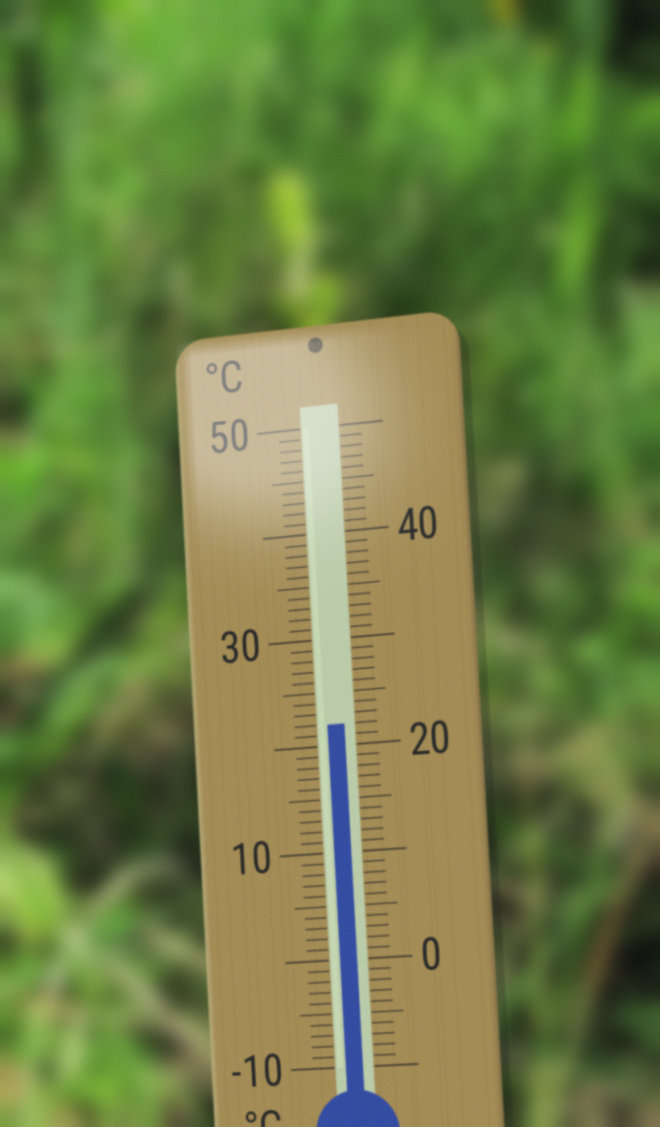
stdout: **22** °C
